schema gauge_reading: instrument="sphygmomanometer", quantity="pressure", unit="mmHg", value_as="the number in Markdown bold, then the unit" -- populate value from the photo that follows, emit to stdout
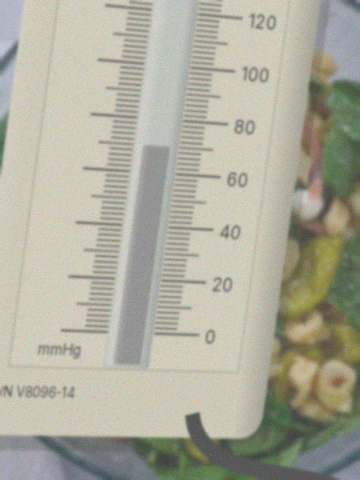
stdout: **70** mmHg
